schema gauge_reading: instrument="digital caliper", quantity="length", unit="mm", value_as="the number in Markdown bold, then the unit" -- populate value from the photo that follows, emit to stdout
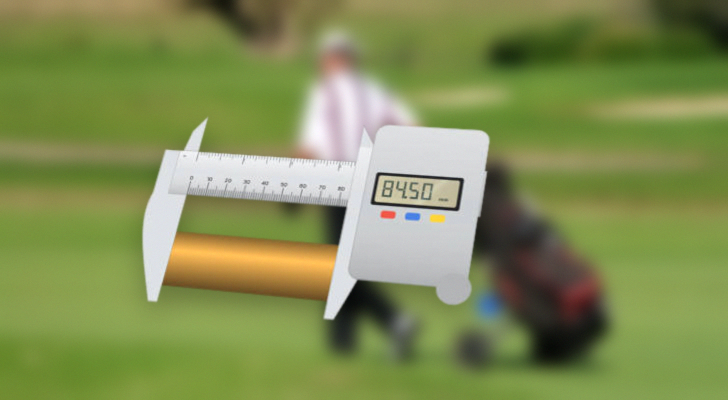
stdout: **84.50** mm
